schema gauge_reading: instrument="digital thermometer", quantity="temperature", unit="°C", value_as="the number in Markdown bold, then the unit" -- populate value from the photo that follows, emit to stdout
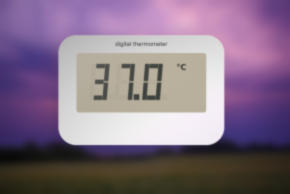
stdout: **37.0** °C
